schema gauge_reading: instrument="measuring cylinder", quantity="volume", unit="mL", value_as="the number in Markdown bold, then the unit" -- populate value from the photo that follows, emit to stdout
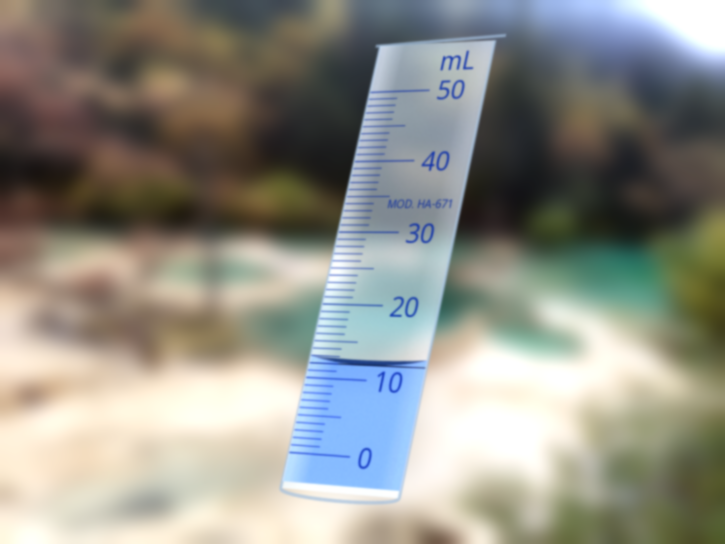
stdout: **12** mL
